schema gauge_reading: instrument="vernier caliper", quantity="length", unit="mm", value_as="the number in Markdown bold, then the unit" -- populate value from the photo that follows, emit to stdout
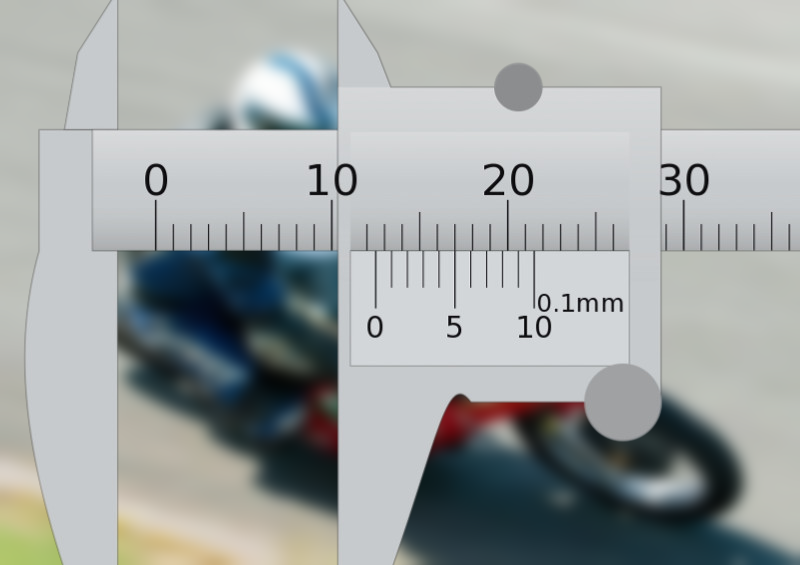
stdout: **12.5** mm
